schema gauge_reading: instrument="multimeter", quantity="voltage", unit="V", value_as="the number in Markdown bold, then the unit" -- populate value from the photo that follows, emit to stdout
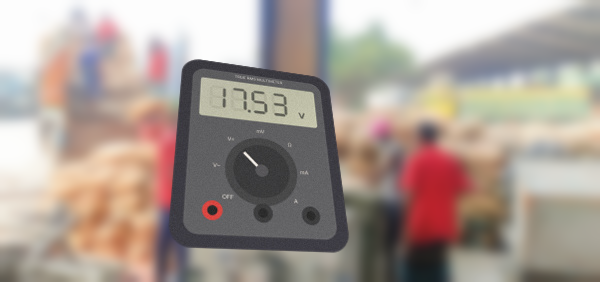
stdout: **17.53** V
